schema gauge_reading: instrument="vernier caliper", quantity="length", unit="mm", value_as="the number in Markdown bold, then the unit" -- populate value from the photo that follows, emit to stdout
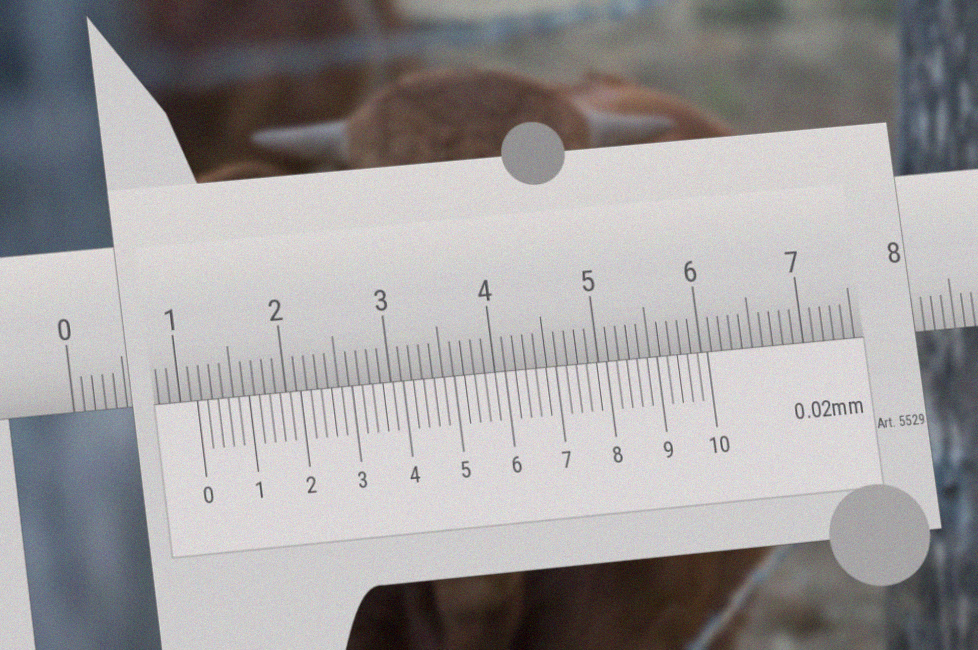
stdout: **11.6** mm
